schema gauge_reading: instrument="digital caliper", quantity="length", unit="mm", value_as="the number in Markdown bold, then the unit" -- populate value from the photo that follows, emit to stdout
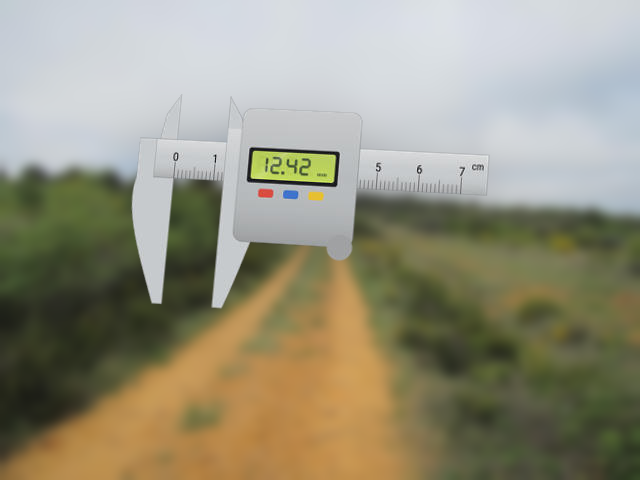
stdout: **12.42** mm
